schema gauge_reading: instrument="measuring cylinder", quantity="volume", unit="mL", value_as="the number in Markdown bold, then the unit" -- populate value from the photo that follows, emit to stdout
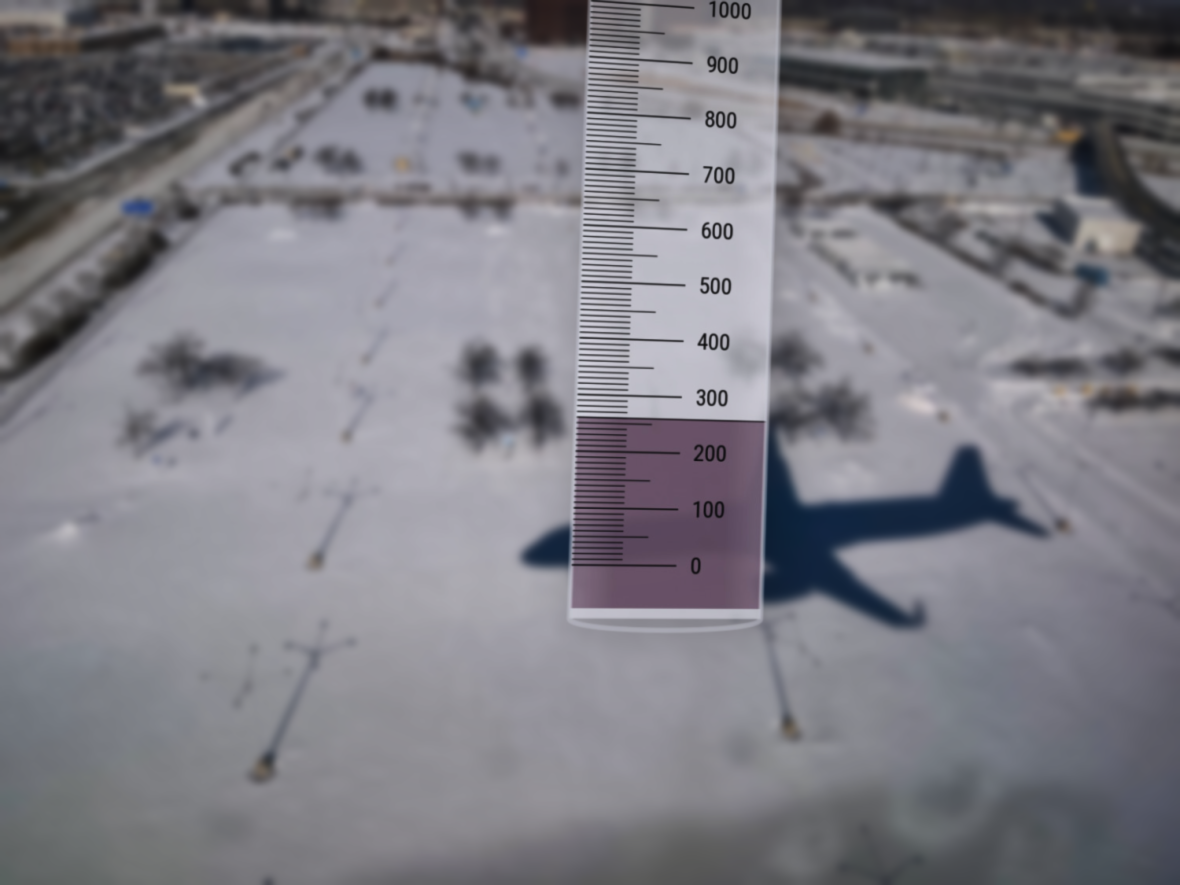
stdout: **260** mL
